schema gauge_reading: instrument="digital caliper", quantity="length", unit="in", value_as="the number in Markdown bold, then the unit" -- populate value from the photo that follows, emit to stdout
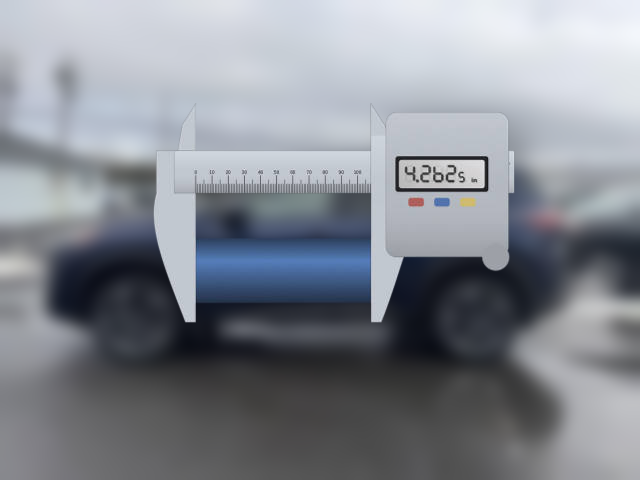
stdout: **4.2625** in
